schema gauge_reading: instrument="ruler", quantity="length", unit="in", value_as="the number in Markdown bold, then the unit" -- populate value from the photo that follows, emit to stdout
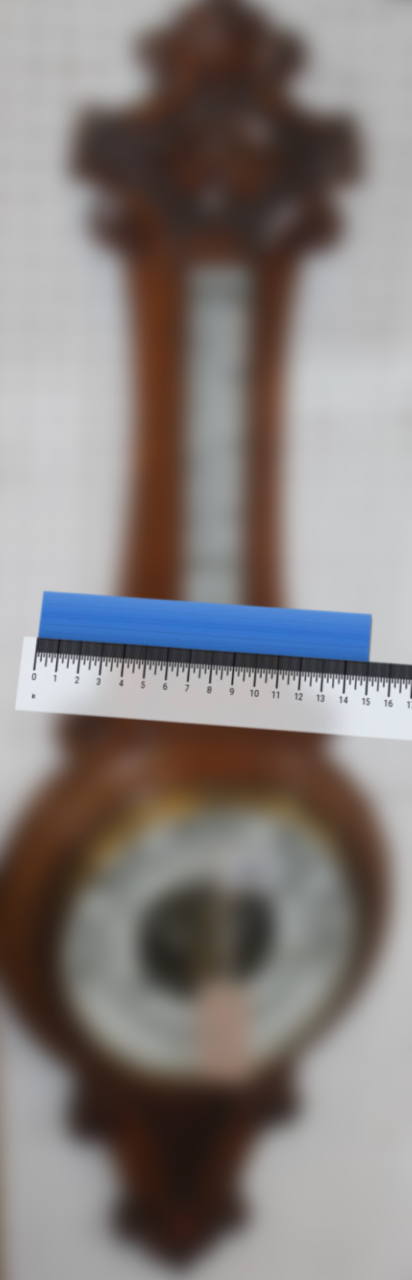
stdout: **15** in
